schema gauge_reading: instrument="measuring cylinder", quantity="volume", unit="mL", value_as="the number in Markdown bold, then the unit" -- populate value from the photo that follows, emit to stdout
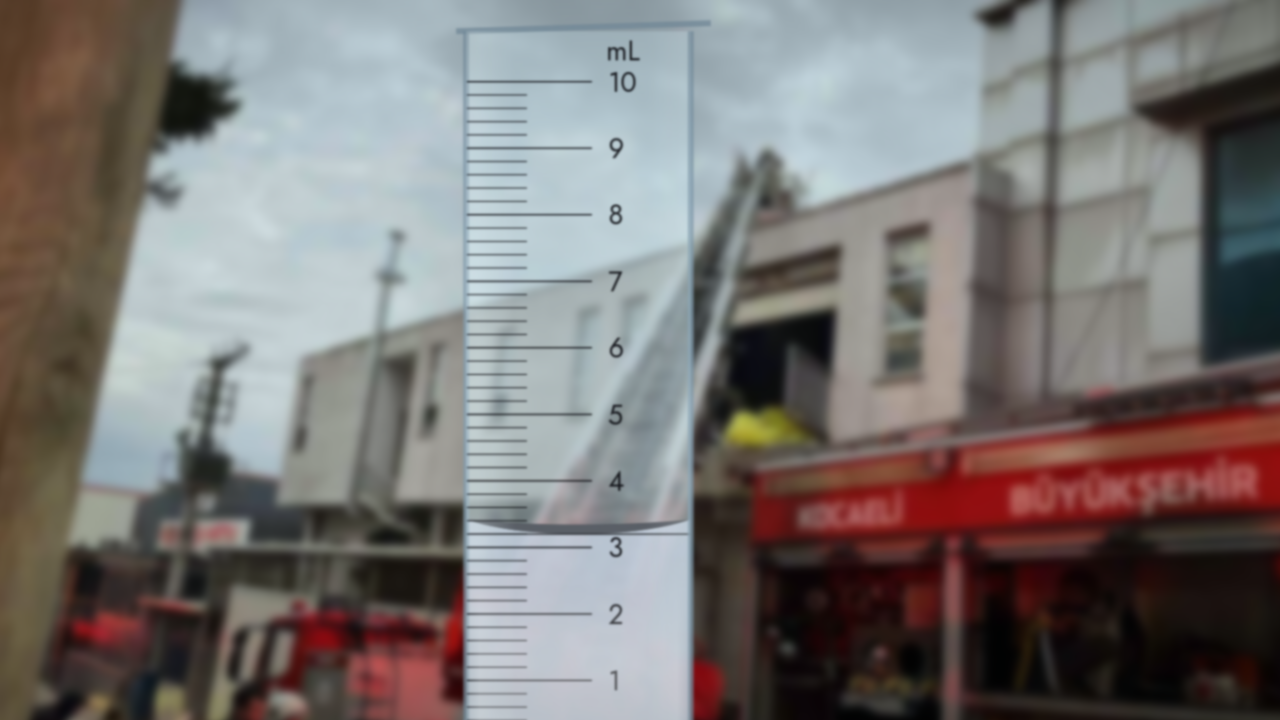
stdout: **3.2** mL
